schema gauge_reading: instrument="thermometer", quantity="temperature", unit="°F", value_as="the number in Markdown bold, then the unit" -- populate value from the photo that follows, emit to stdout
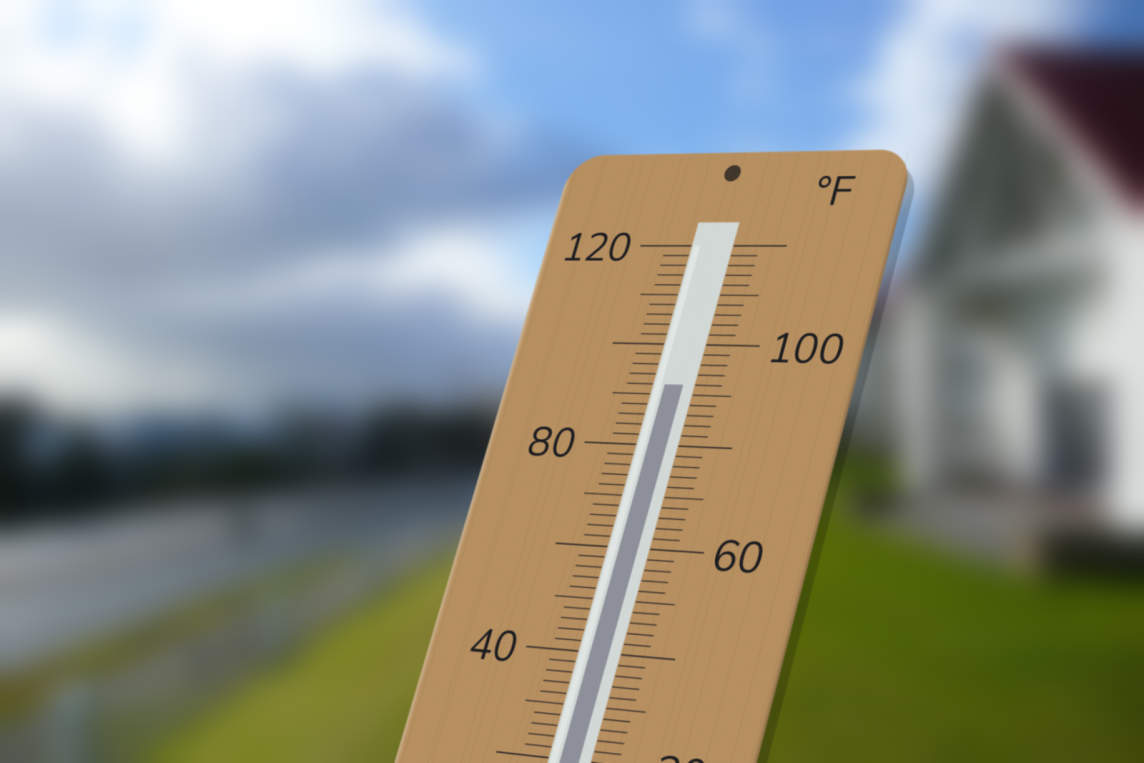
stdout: **92** °F
